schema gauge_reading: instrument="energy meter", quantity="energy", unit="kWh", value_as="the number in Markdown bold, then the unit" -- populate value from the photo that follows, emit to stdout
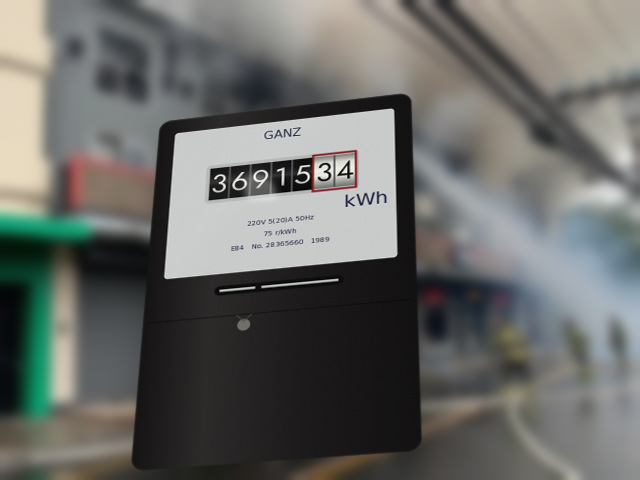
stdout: **36915.34** kWh
